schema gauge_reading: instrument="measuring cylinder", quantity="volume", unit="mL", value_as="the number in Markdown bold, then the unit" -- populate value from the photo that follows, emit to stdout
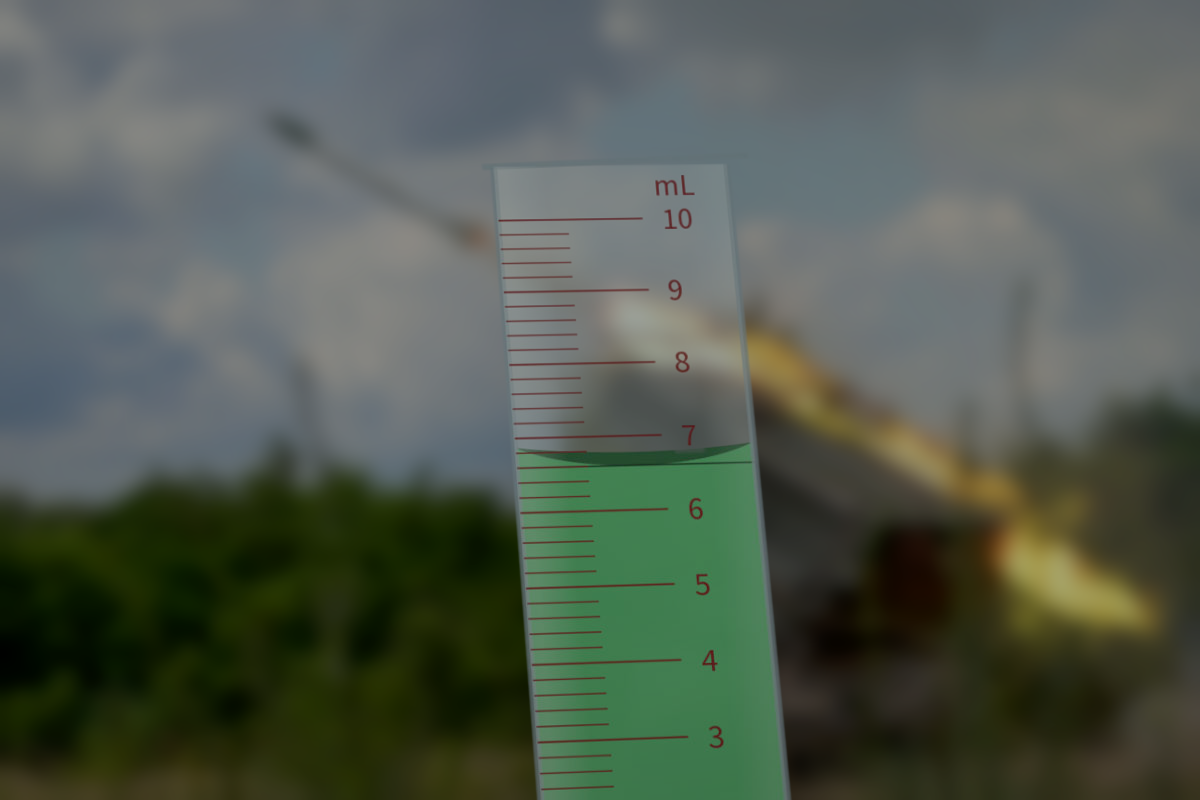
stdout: **6.6** mL
